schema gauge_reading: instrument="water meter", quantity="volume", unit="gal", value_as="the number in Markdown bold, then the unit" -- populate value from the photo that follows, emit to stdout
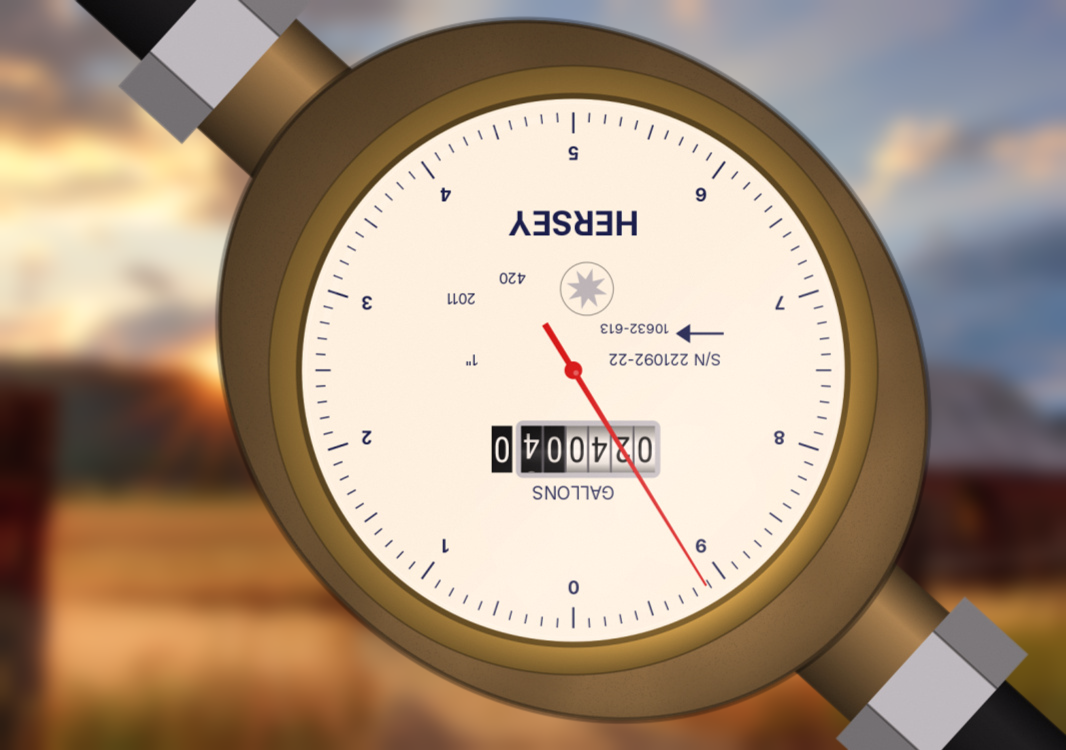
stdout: **240039.1** gal
